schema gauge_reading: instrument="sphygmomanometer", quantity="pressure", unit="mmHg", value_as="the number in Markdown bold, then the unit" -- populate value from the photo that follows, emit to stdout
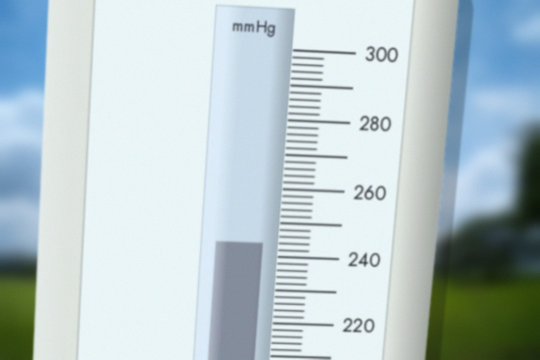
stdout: **244** mmHg
